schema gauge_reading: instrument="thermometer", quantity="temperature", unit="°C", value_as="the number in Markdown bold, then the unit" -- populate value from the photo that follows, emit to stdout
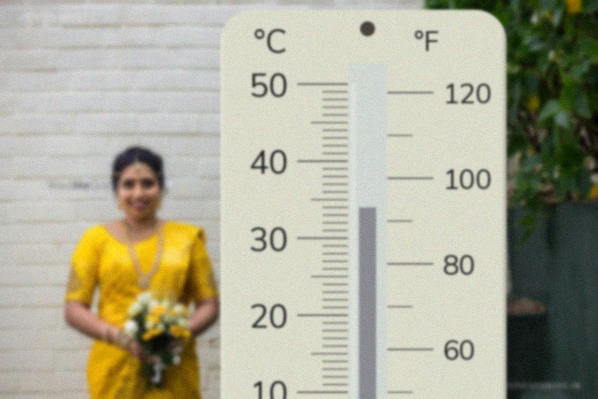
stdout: **34** °C
